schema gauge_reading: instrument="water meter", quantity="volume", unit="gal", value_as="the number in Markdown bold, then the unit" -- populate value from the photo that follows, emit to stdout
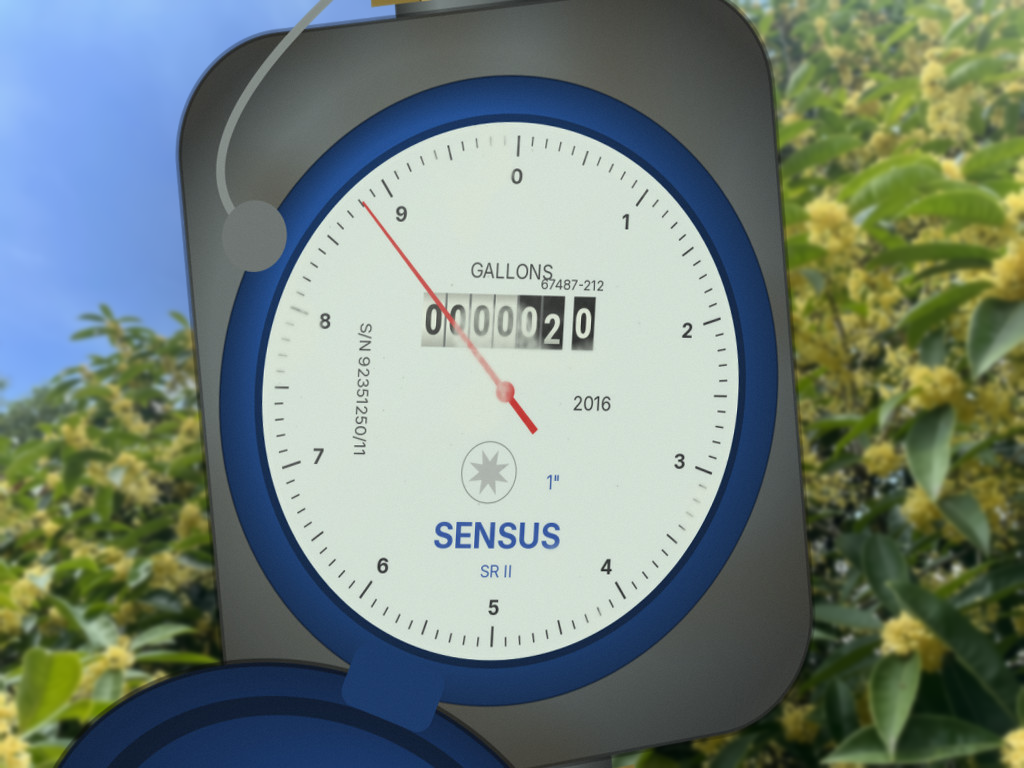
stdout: **18.8** gal
